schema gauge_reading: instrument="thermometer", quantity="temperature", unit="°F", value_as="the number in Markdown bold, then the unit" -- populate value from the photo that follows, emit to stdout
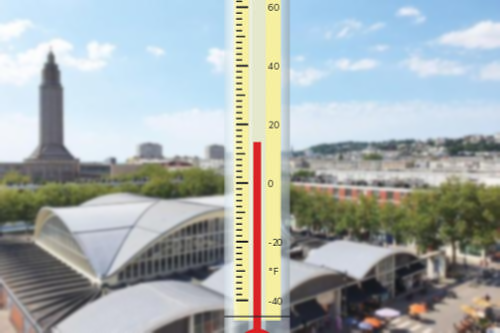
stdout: **14** °F
